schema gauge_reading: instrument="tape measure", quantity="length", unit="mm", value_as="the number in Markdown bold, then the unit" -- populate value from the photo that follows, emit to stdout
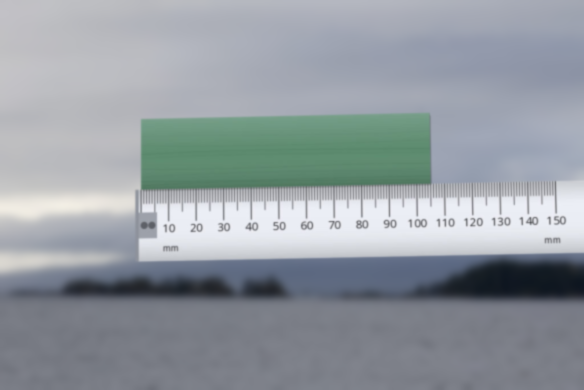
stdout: **105** mm
